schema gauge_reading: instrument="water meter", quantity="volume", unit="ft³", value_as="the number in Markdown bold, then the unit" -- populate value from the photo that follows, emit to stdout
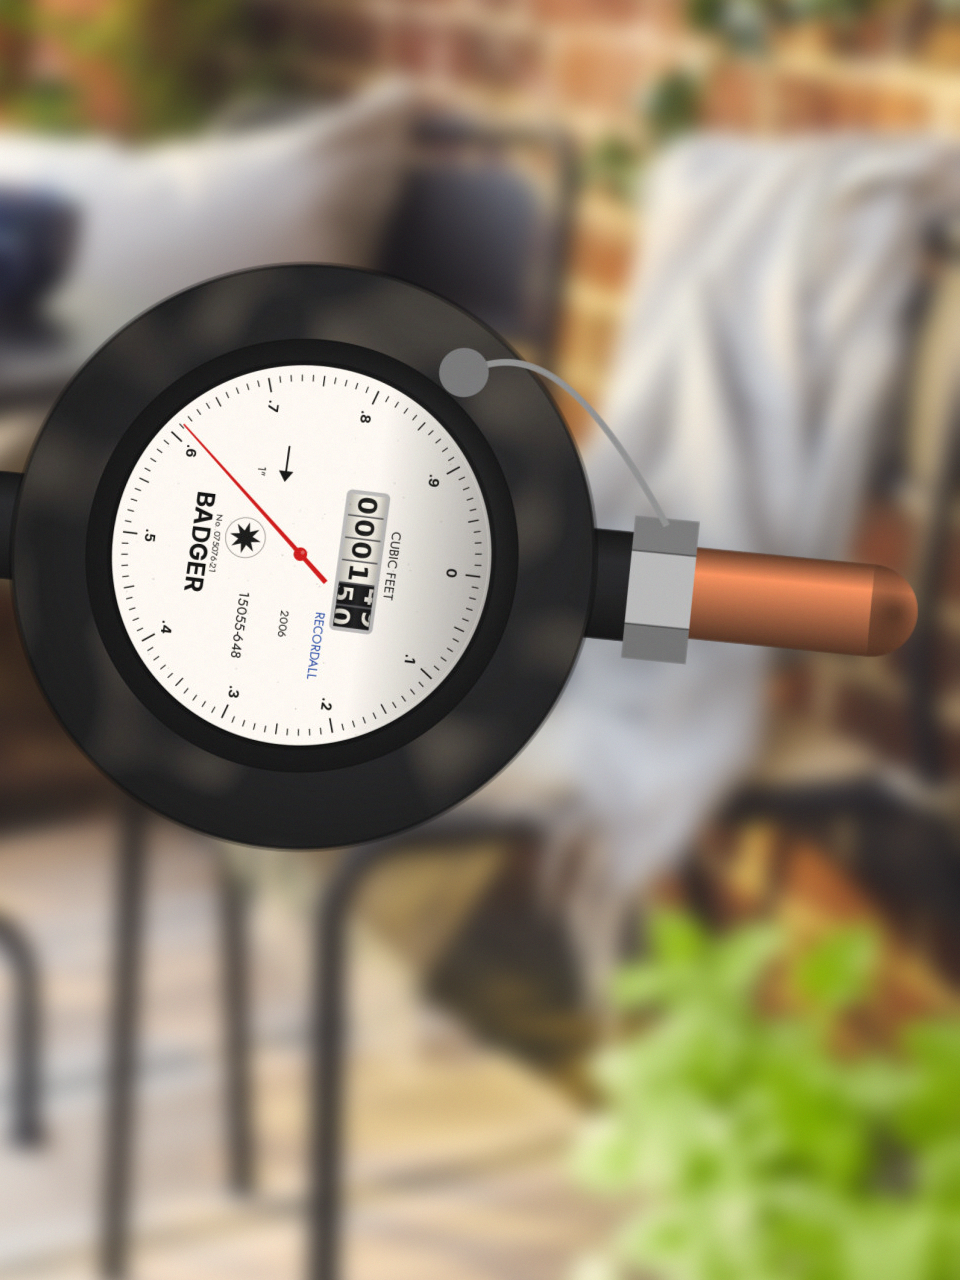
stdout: **149.61** ft³
